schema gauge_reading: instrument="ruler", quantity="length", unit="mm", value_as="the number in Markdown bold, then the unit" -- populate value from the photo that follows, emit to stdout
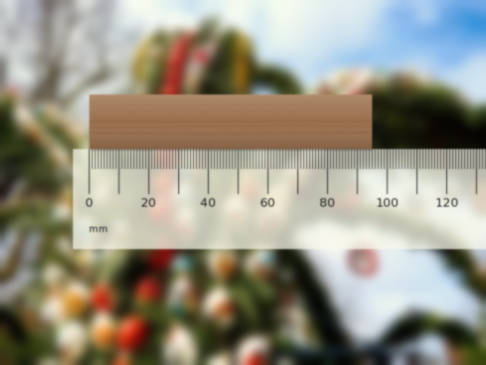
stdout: **95** mm
